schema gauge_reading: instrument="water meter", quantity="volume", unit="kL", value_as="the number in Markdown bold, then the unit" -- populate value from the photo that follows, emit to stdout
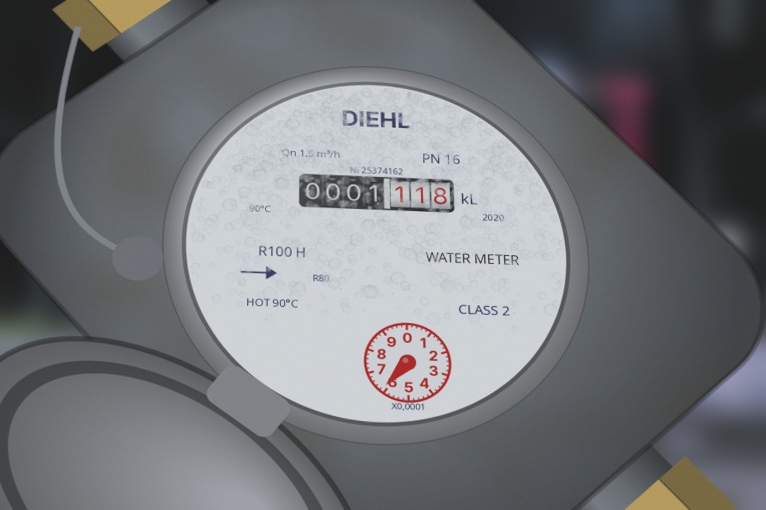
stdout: **1.1186** kL
